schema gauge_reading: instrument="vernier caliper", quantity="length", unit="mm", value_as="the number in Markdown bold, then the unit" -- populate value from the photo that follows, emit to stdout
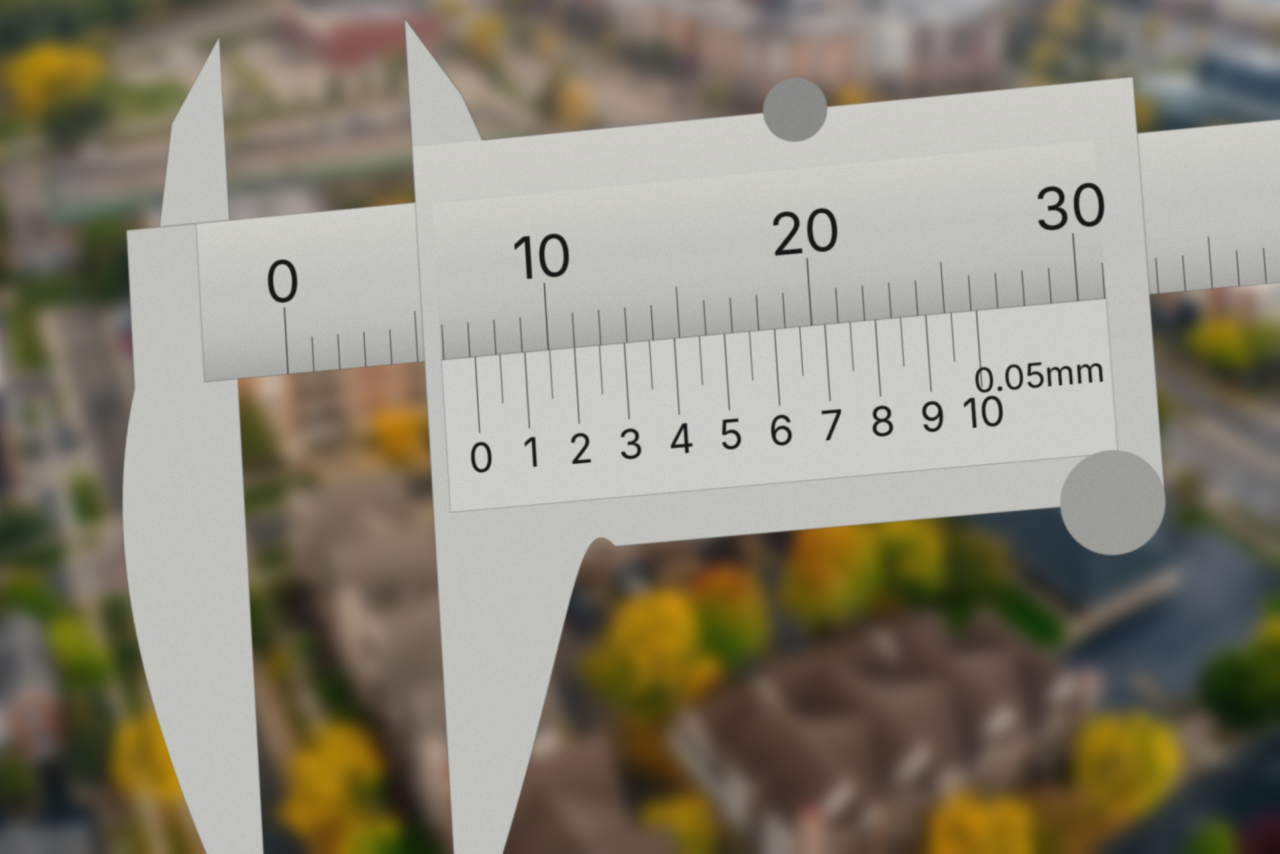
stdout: **7.2** mm
